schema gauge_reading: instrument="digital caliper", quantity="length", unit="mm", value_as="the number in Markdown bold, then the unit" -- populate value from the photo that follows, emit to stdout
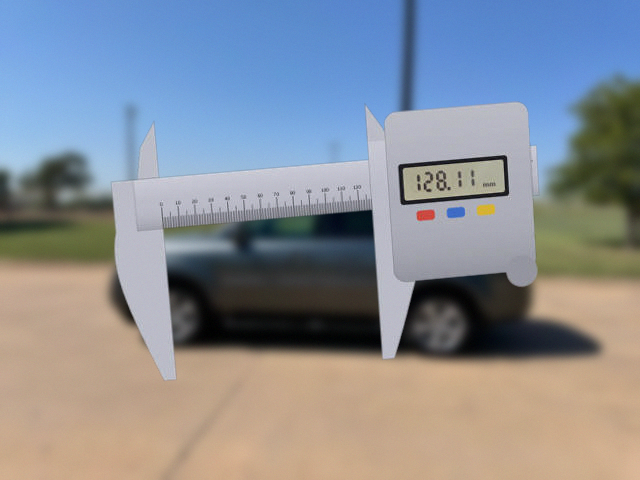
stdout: **128.11** mm
